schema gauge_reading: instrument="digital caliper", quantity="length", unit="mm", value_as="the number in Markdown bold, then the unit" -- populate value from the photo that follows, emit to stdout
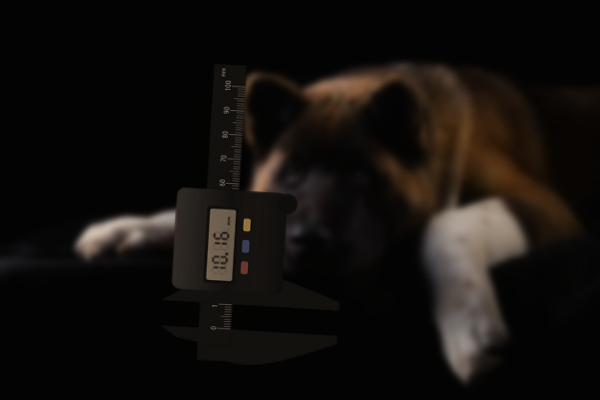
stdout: **10.16** mm
